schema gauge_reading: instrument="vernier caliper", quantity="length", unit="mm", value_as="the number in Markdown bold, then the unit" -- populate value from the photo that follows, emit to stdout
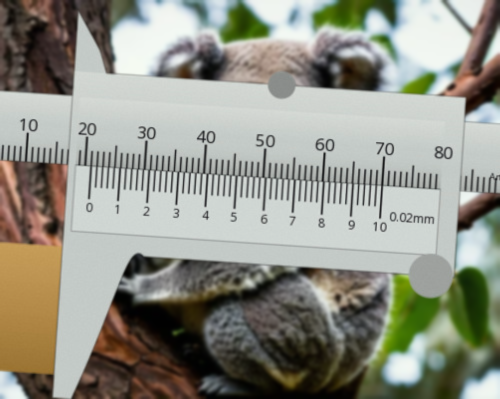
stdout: **21.0** mm
